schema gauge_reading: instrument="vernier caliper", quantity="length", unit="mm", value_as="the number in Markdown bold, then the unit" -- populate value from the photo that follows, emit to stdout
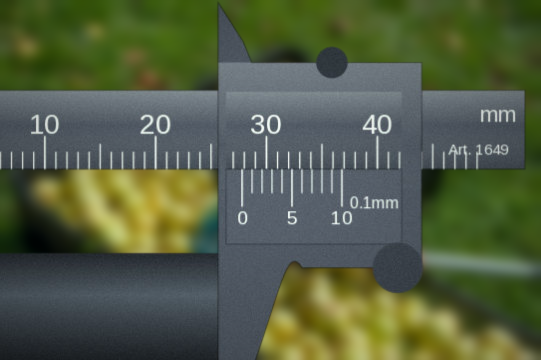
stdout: **27.8** mm
